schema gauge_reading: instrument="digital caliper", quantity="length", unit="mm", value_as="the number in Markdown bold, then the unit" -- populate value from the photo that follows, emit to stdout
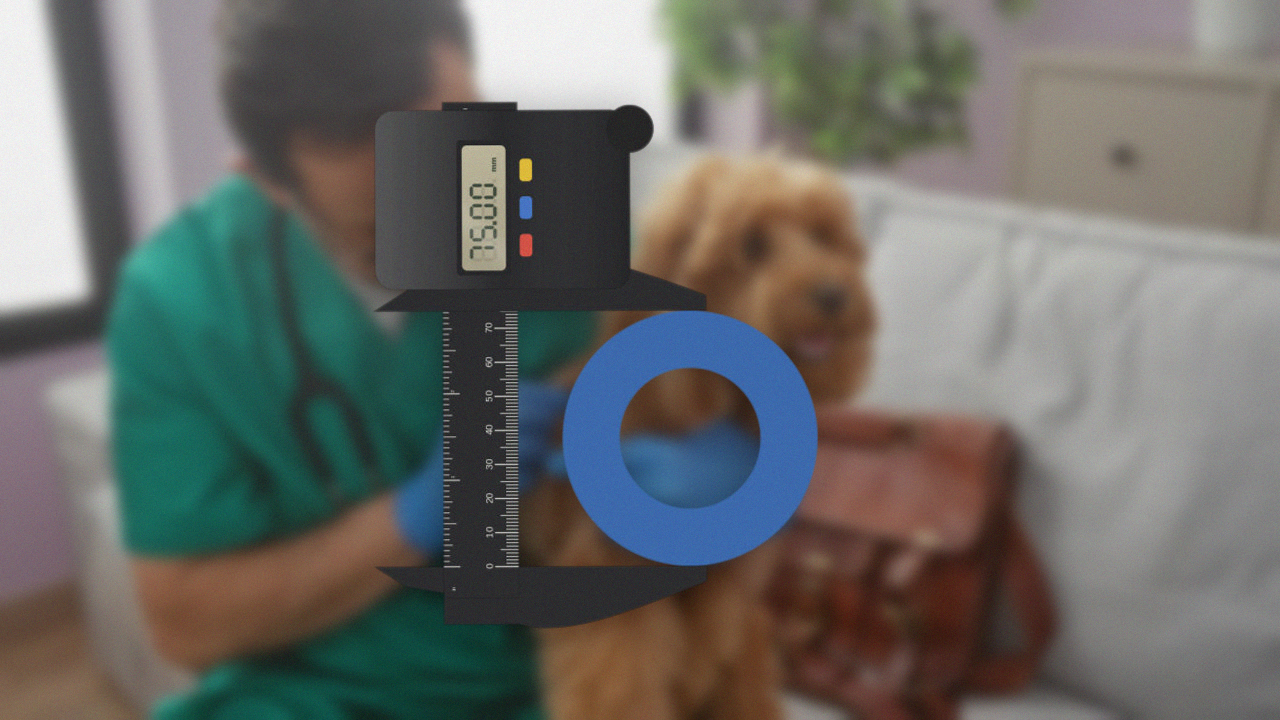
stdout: **75.00** mm
